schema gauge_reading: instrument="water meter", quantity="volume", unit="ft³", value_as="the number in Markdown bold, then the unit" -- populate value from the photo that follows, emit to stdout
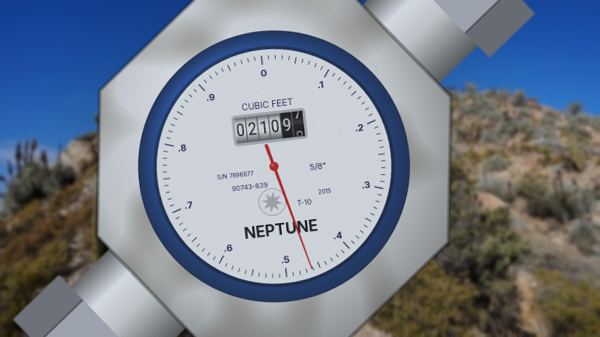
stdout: **21097.46** ft³
